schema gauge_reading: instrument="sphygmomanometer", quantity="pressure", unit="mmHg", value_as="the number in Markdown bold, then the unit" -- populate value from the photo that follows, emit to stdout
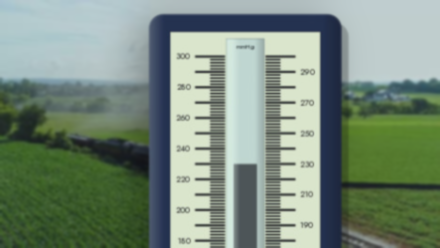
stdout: **230** mmHg
